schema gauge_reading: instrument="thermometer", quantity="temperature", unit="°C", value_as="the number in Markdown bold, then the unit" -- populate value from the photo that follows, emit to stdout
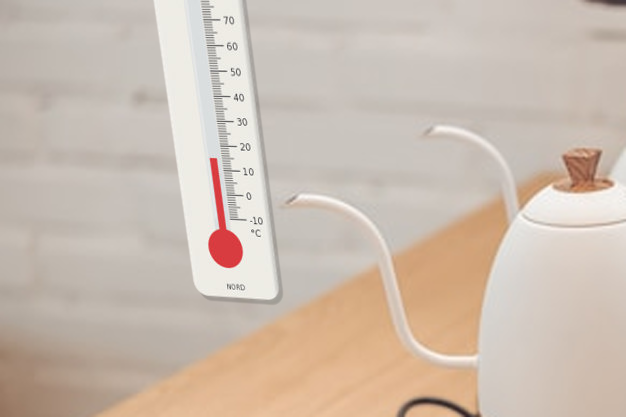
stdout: **15** °C
